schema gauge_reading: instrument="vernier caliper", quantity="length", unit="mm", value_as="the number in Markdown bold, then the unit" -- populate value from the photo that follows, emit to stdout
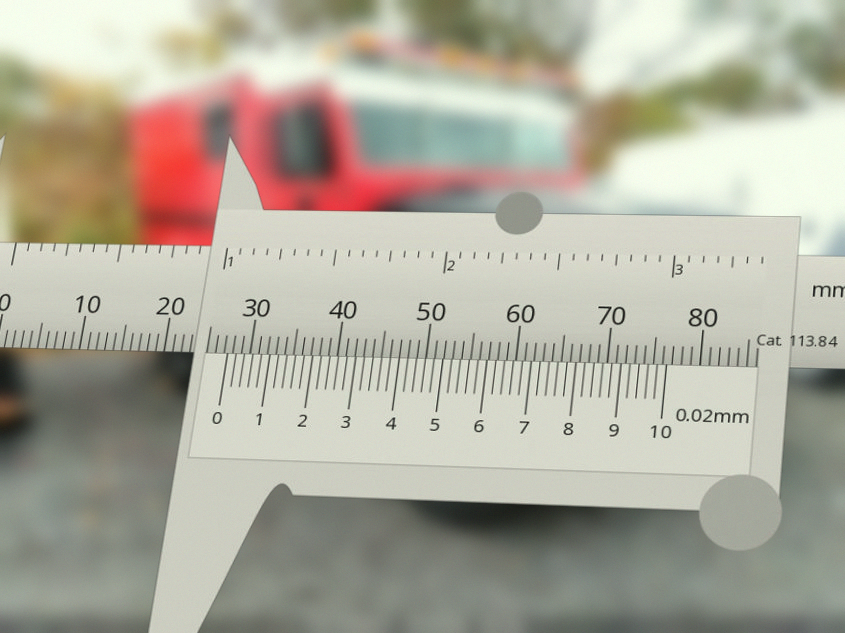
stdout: **27.4** mm
